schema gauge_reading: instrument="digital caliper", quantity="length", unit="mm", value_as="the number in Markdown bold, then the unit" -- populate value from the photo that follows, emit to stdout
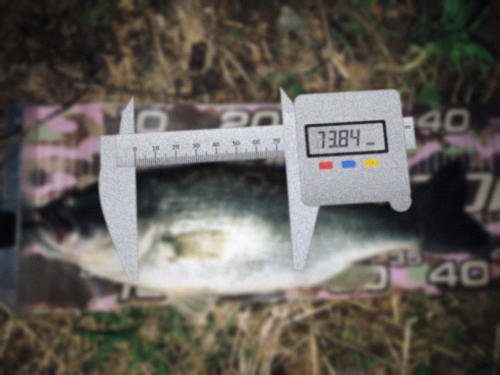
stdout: **73.84** mm
